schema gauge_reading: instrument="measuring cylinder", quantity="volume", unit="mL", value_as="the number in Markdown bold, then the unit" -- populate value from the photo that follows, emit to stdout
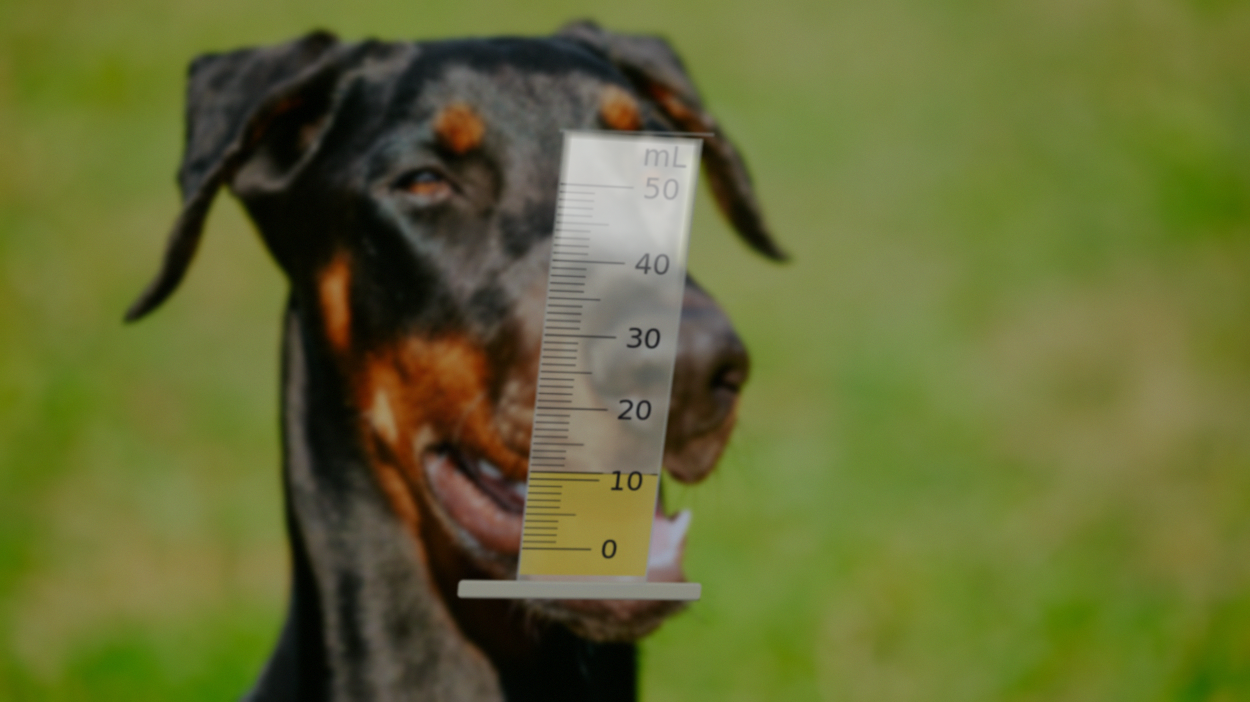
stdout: **11** mL
